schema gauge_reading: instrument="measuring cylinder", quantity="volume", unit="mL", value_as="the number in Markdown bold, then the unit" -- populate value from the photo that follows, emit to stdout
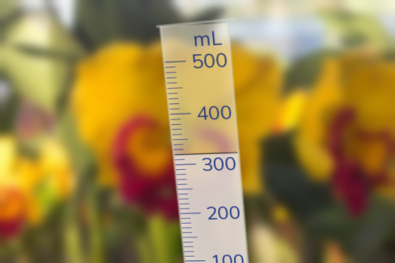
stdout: **320** mL
